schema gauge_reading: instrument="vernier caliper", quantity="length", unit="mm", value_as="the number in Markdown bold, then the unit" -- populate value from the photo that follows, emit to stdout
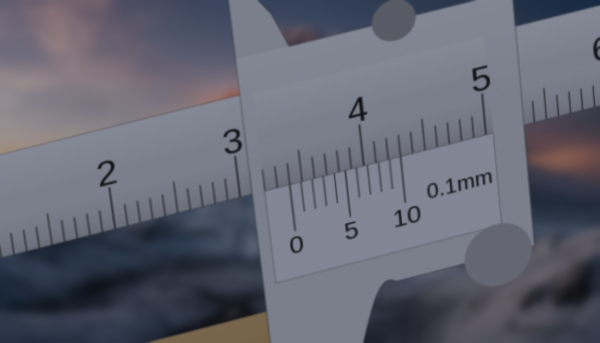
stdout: **34.0** mm
